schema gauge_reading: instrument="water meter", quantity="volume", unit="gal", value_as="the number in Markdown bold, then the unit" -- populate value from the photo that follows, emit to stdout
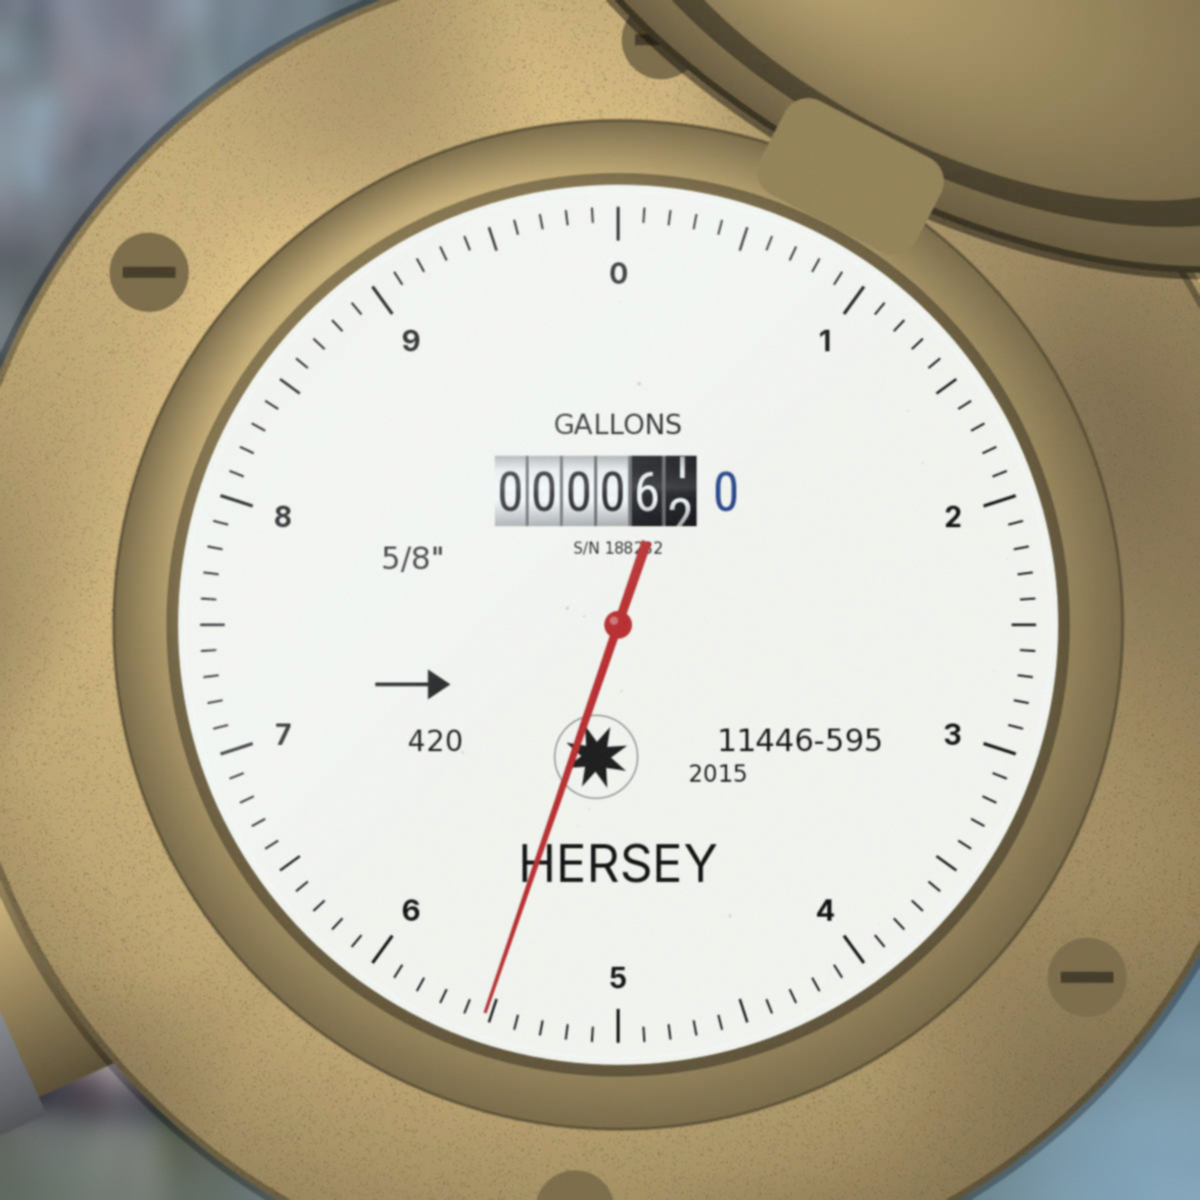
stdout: **615.5** gal
